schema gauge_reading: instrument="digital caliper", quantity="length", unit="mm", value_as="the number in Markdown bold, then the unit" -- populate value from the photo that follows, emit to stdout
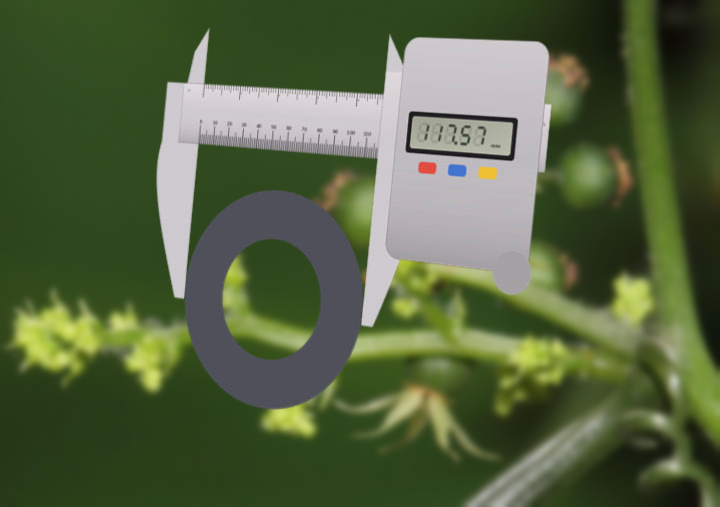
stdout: **117.57** mm
